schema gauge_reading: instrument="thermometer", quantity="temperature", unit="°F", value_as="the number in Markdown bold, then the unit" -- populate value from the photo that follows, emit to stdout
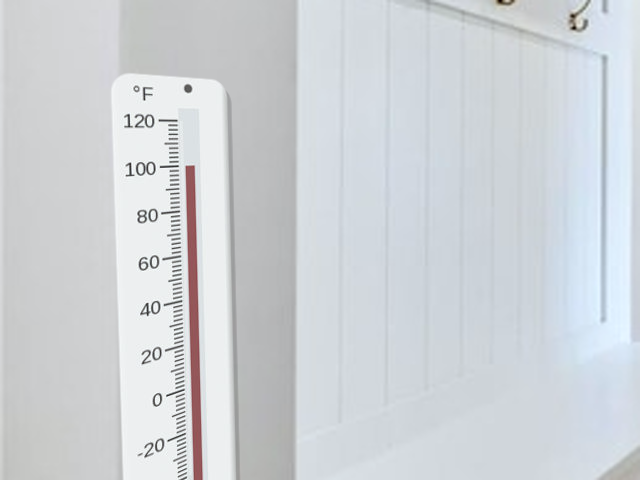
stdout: **100** °F
